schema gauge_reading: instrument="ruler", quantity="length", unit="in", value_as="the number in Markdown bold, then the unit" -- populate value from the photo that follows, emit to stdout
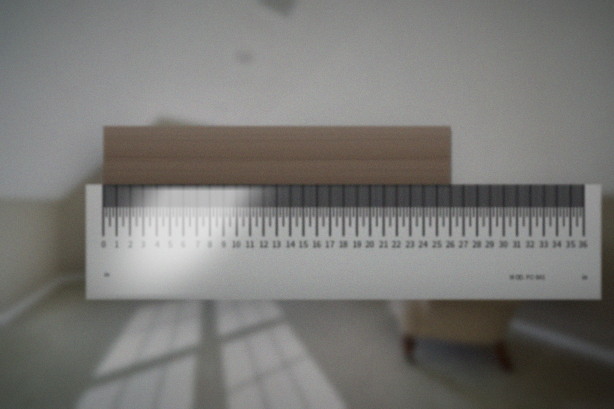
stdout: **26** in
